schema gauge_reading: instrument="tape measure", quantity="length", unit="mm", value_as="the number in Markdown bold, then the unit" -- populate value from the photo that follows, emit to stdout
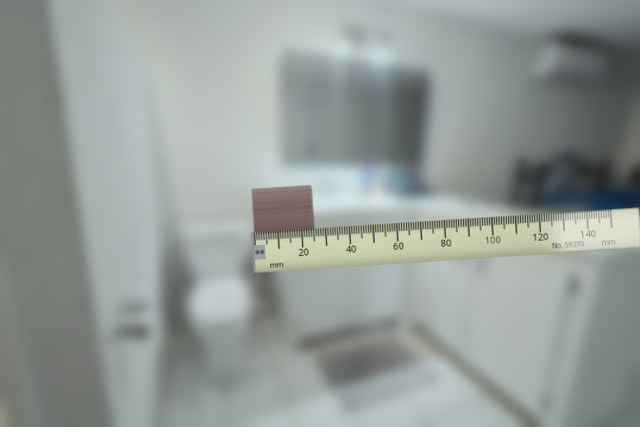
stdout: **25** mm
